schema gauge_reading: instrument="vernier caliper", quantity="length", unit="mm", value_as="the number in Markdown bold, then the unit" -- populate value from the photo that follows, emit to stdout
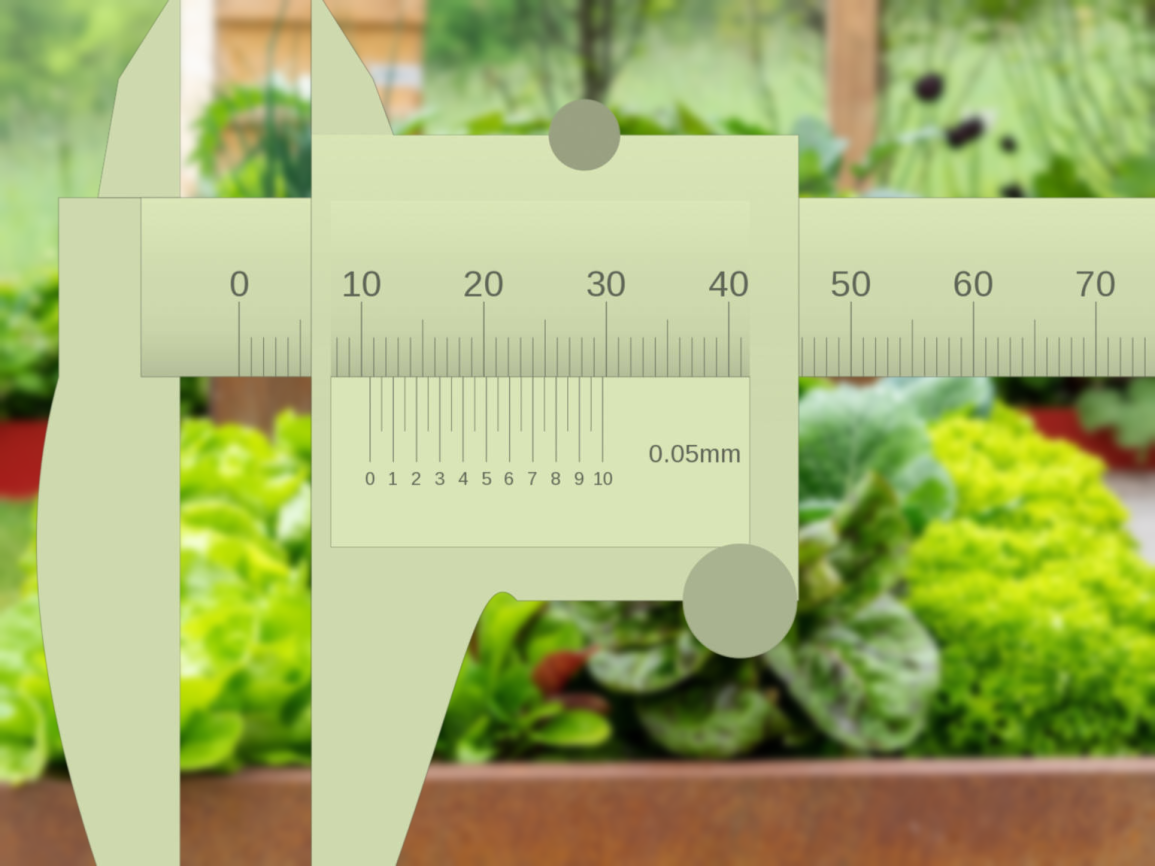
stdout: **10.7** mm
